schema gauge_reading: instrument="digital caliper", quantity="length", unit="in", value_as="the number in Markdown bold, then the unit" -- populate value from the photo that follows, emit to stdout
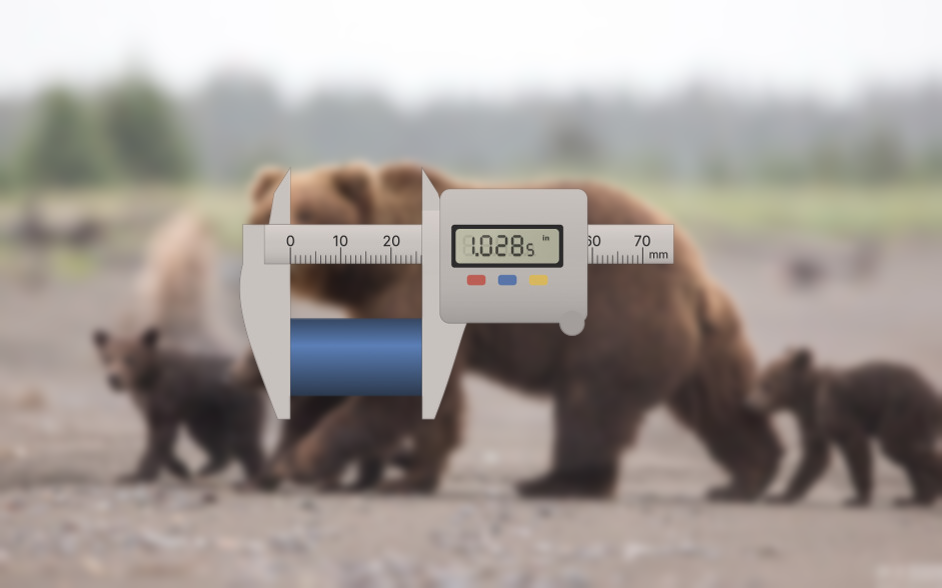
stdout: **1.0285** in
